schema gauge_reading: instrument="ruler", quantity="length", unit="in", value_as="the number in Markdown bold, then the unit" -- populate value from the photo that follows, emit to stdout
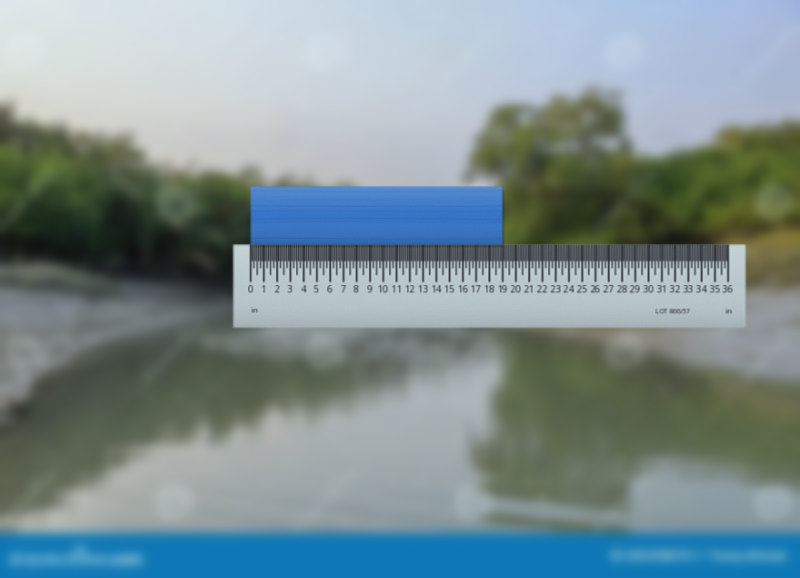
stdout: **19** in
